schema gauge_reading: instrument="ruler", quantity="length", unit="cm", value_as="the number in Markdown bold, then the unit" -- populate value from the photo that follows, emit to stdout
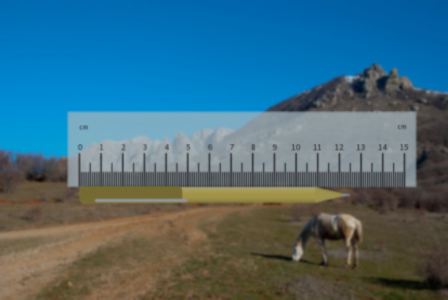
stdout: **12.5** cm
